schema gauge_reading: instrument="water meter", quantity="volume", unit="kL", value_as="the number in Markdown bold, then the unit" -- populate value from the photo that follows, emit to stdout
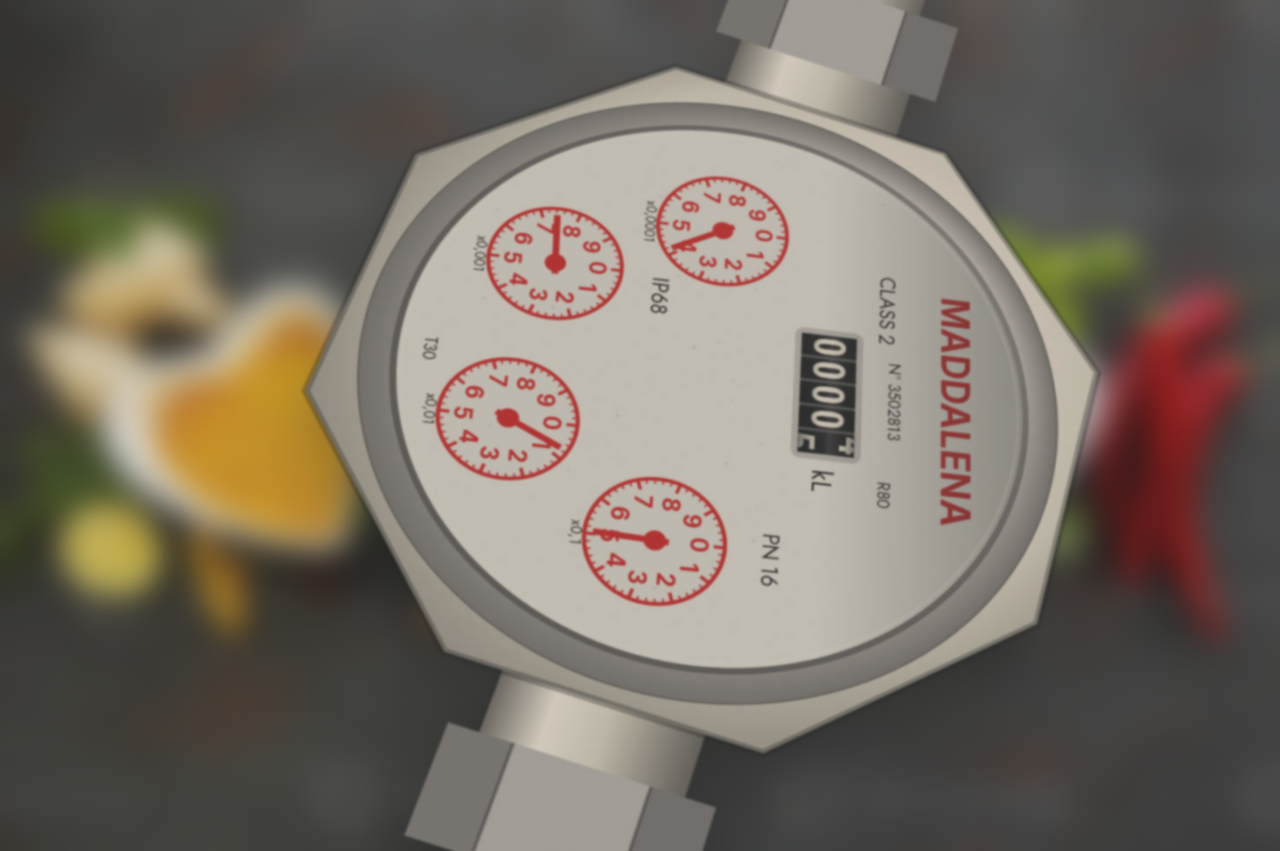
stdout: **4.5074** kL
